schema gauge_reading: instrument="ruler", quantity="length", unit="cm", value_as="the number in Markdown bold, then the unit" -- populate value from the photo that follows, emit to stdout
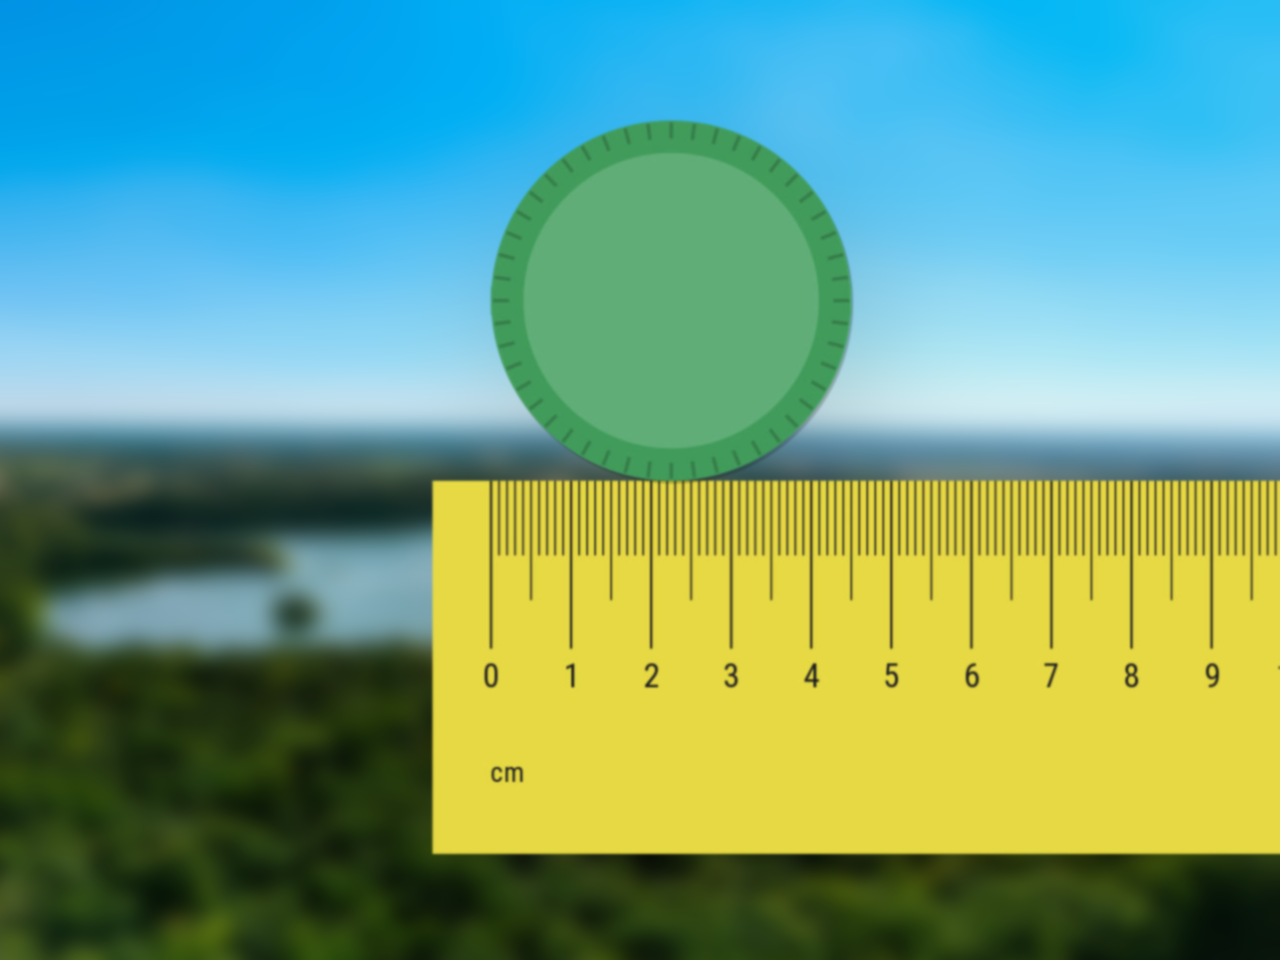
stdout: **4.5** cm
